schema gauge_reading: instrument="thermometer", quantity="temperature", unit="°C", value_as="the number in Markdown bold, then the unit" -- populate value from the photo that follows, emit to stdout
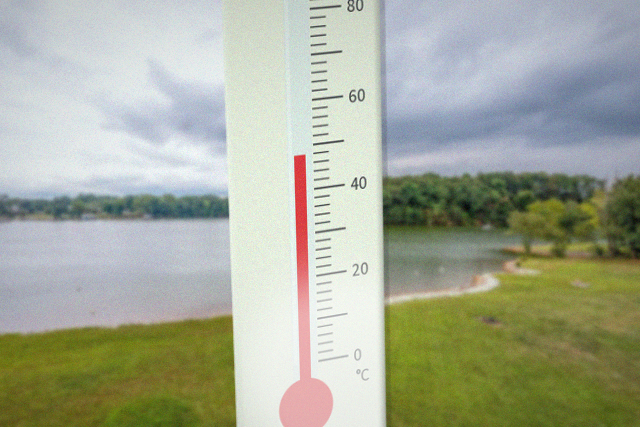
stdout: **48** °C
